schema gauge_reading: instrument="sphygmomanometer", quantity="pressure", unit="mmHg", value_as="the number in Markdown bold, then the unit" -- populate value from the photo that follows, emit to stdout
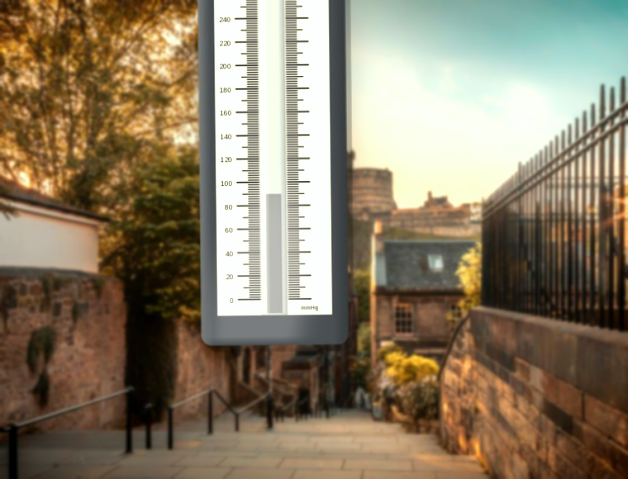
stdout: **90** mmHg
